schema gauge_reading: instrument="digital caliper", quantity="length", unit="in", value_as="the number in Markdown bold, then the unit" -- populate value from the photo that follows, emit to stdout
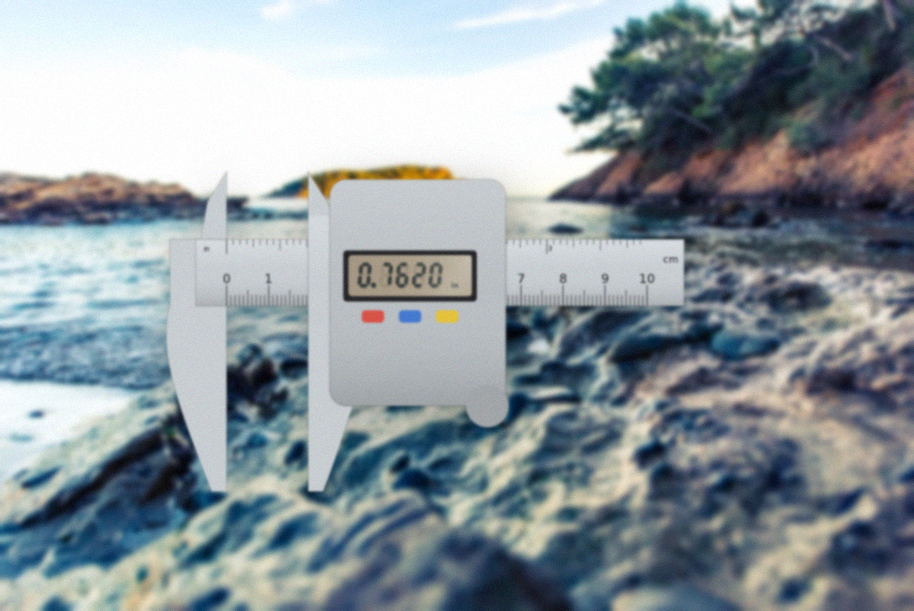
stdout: **0.7620** in
